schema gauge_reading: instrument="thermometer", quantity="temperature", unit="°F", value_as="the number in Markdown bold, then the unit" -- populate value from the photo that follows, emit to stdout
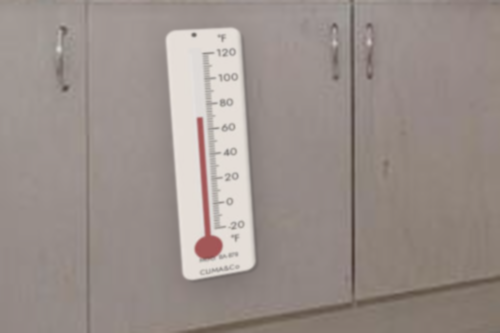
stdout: **70** °F
